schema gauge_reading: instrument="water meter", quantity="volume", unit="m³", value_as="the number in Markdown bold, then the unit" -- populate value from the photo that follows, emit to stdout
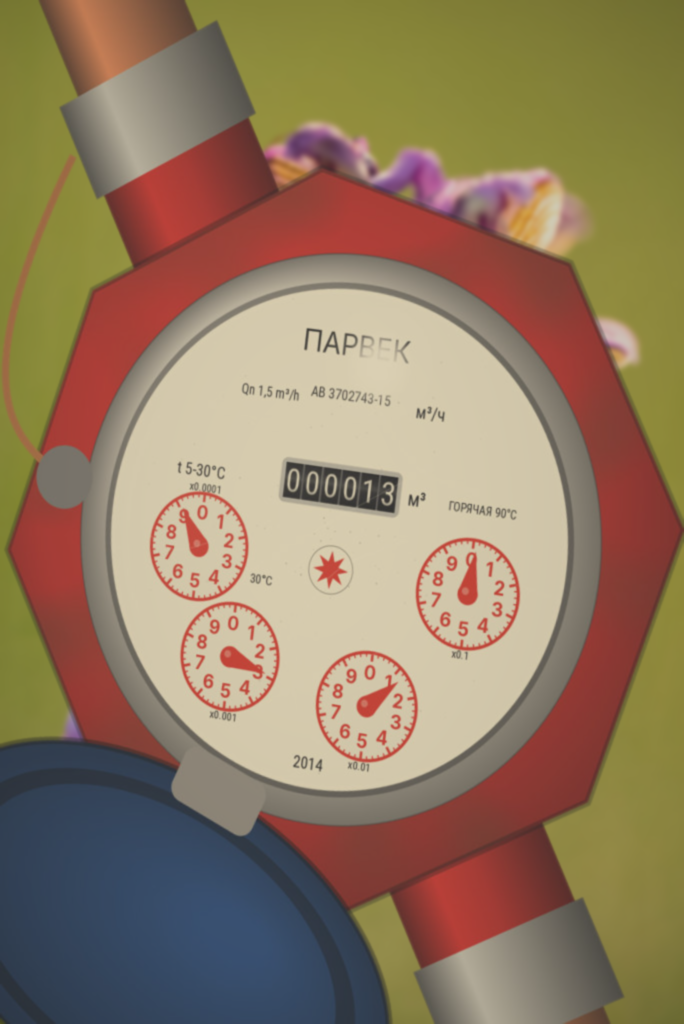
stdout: **13.0129** m³
